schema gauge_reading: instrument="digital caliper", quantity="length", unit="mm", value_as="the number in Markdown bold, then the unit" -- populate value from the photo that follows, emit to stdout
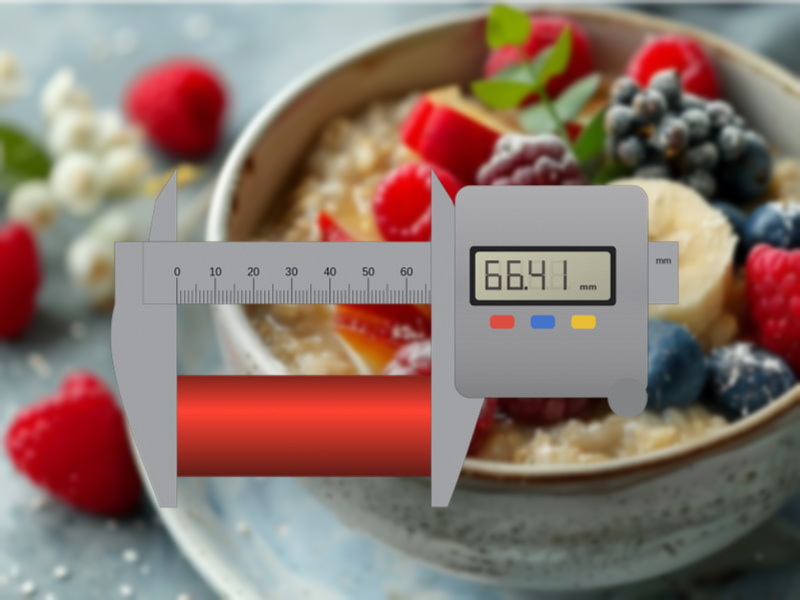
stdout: **66.41** mm
